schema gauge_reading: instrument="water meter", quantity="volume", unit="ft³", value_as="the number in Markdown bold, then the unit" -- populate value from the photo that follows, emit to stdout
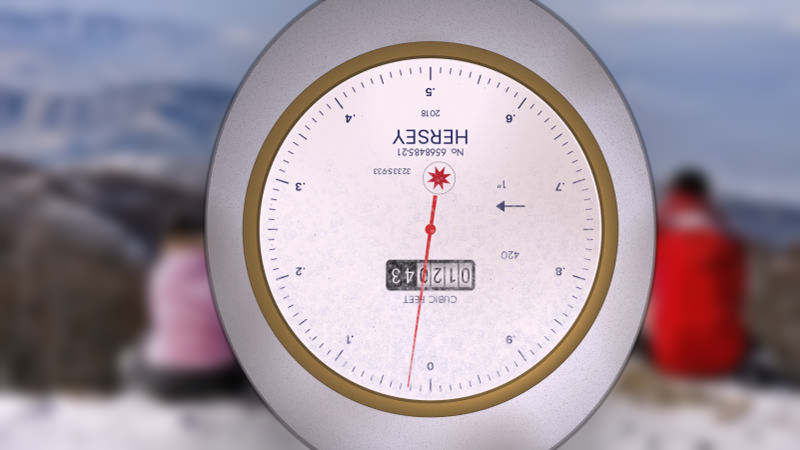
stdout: **12043.02** ft³
